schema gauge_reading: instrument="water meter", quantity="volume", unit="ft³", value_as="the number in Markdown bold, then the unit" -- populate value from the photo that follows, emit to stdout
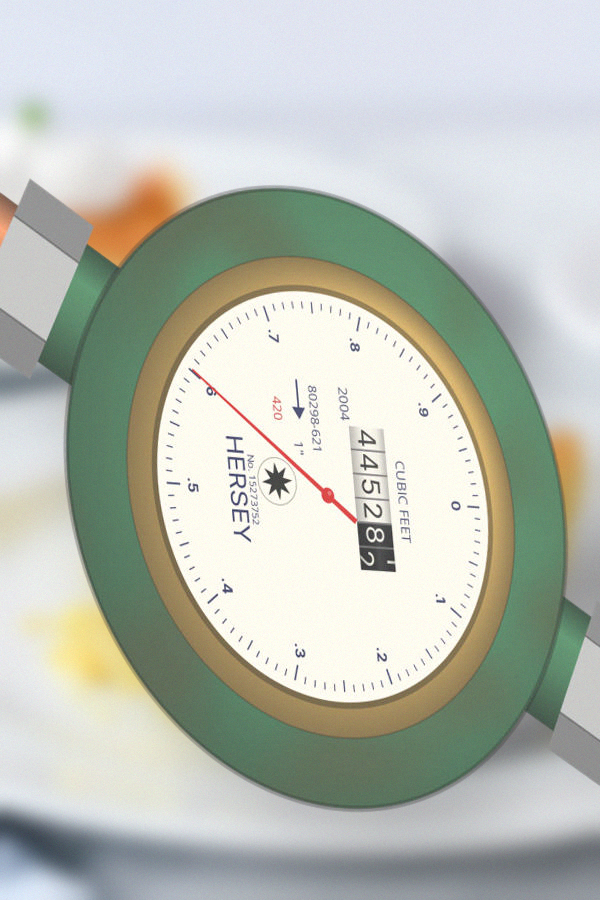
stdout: **445281.60** ft³
